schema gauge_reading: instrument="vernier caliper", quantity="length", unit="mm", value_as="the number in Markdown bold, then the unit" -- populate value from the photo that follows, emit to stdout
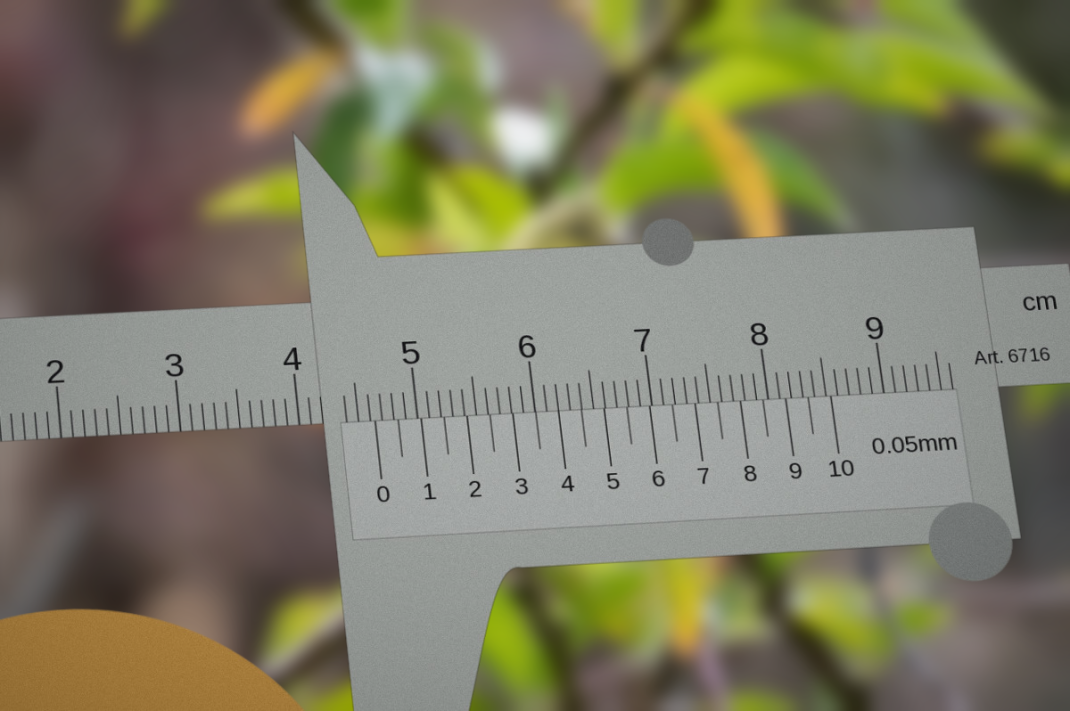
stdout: **46.4** mm
